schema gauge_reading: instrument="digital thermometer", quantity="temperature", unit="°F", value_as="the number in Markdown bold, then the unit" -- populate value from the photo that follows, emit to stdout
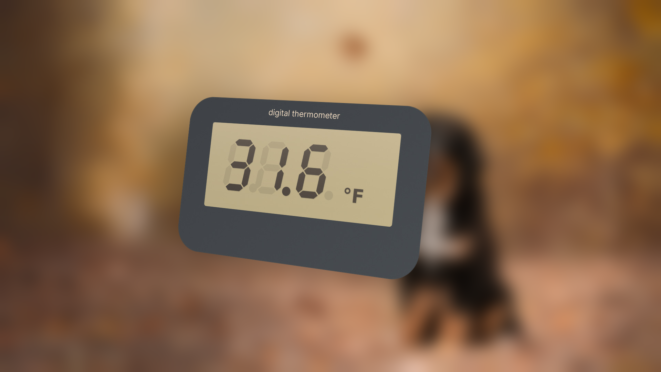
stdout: **31.6** °F
